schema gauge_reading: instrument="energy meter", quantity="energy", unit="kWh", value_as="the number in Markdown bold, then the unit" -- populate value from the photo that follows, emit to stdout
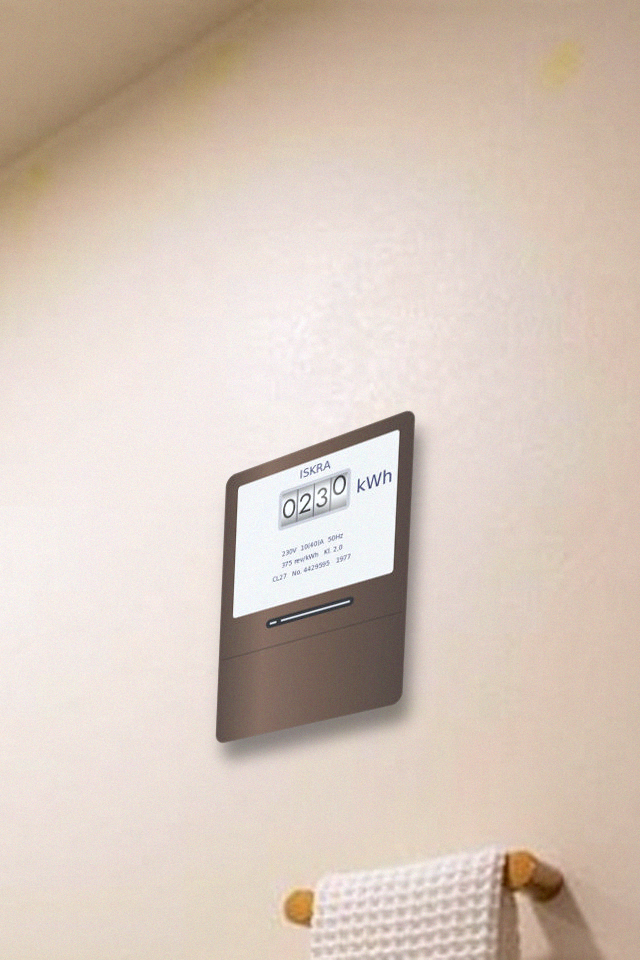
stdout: **230** kWh
